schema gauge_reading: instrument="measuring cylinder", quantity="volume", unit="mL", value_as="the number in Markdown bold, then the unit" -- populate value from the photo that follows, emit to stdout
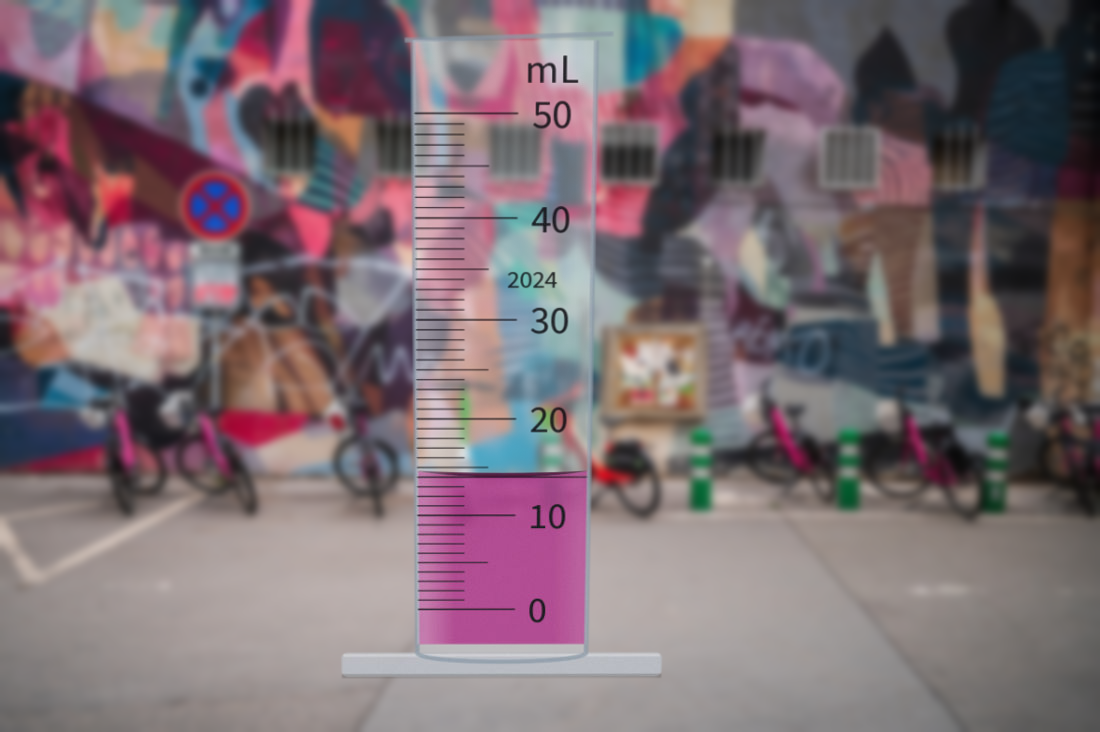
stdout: **14** mL
